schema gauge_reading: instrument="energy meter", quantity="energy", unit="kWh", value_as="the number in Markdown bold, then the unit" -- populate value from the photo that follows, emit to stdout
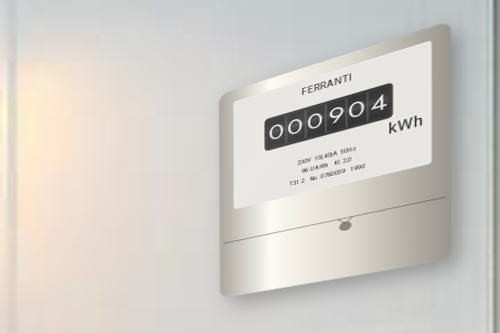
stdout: **904** kWh
